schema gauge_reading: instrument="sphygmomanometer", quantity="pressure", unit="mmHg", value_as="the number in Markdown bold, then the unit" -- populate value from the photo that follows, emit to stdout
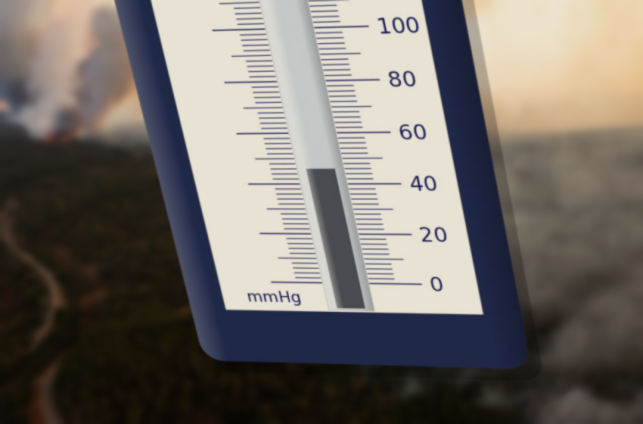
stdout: **46** mmHg
